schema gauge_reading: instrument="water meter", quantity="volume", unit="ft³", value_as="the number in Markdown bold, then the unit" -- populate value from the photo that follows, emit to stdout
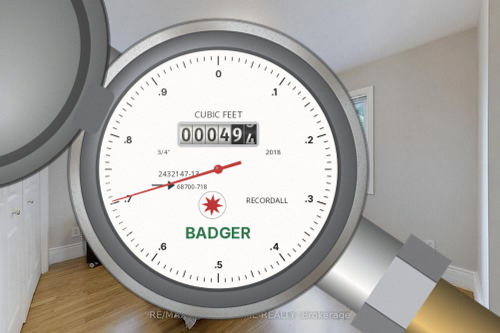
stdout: **493.70** ft³
